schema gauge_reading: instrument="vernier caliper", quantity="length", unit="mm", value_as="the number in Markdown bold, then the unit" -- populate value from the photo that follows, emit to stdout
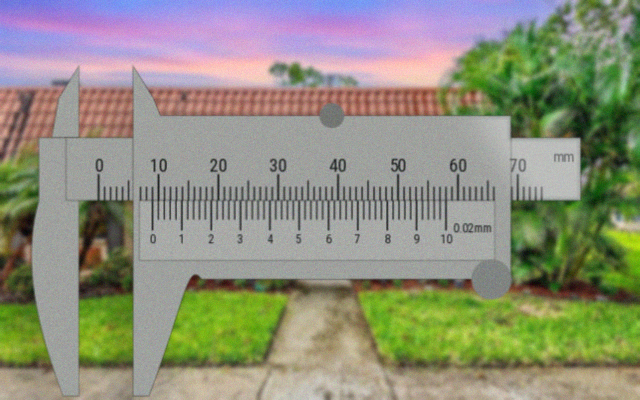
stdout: **9.0** mm
